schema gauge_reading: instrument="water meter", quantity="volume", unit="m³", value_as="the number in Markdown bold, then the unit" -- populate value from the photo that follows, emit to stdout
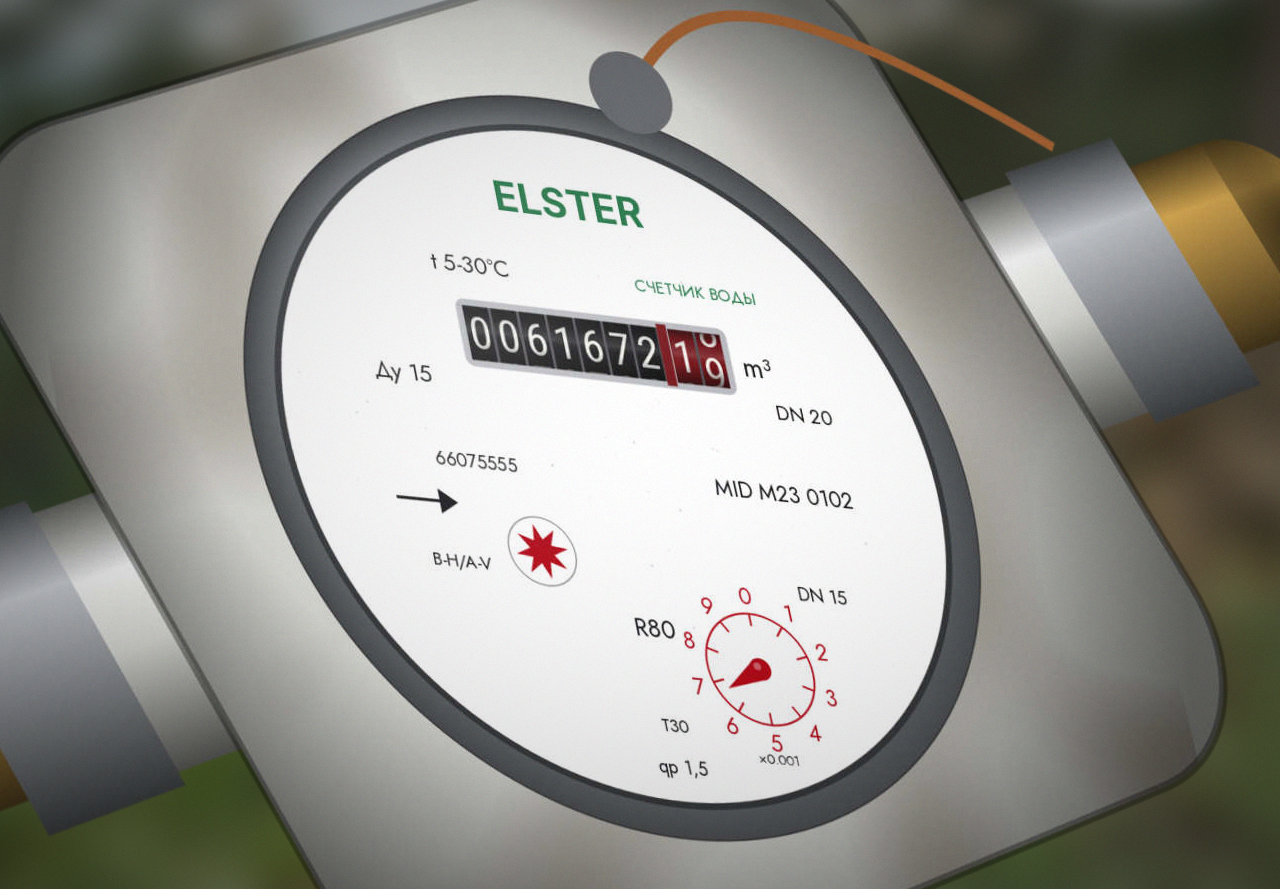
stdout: **61672.186** m³
